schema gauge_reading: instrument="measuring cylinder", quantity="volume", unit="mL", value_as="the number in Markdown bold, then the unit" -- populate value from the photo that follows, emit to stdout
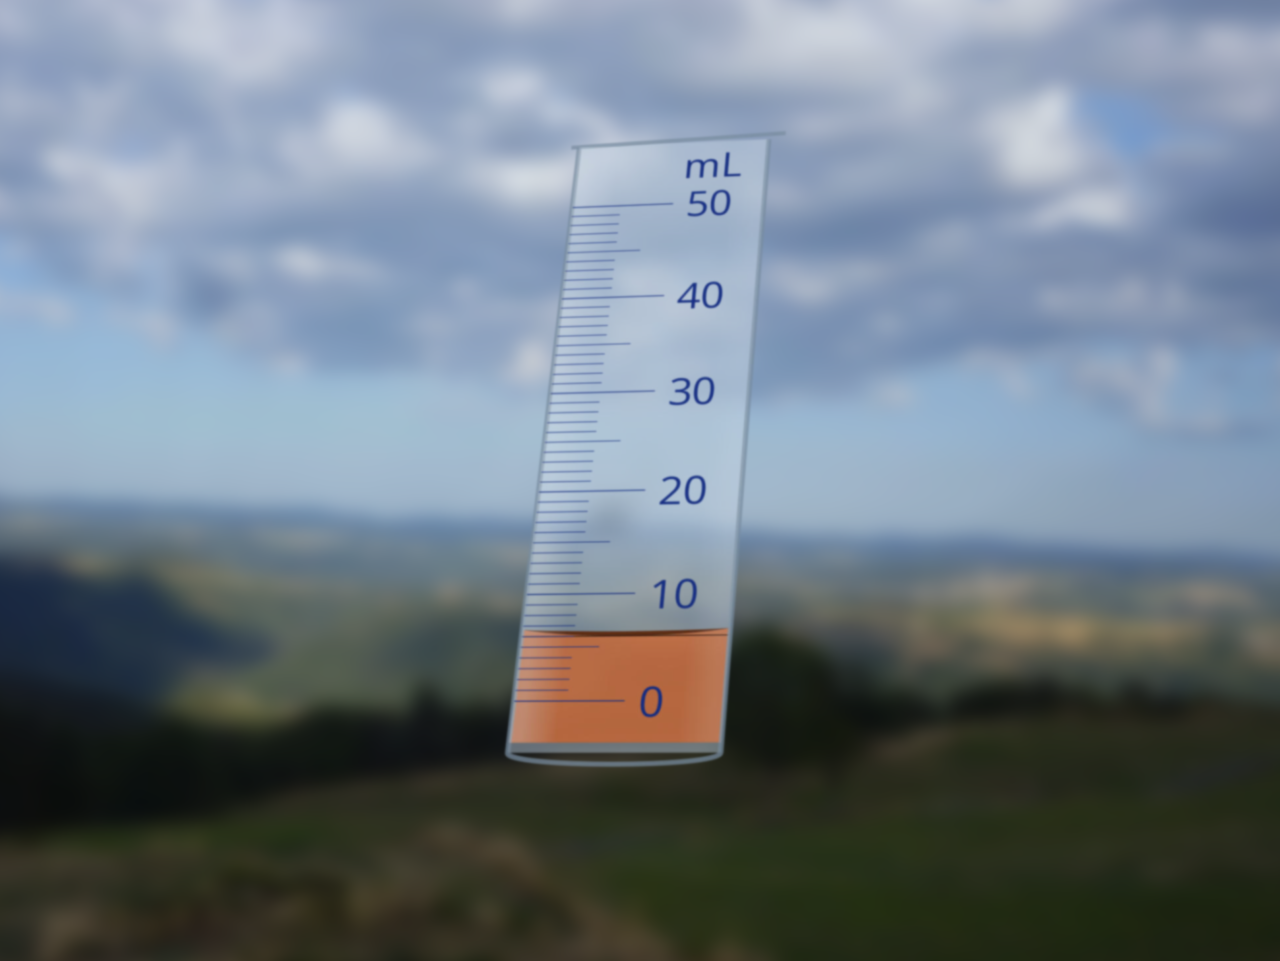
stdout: **6** mL
